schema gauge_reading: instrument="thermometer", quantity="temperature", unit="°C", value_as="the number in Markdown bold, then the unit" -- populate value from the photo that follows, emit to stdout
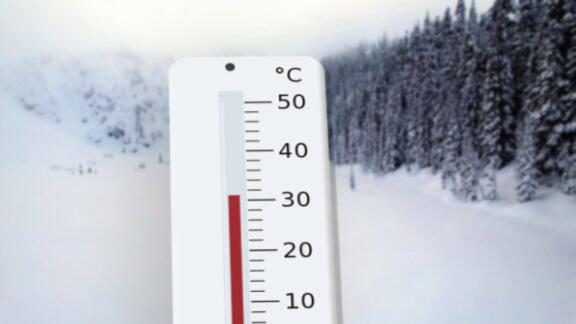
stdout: **31** °C
